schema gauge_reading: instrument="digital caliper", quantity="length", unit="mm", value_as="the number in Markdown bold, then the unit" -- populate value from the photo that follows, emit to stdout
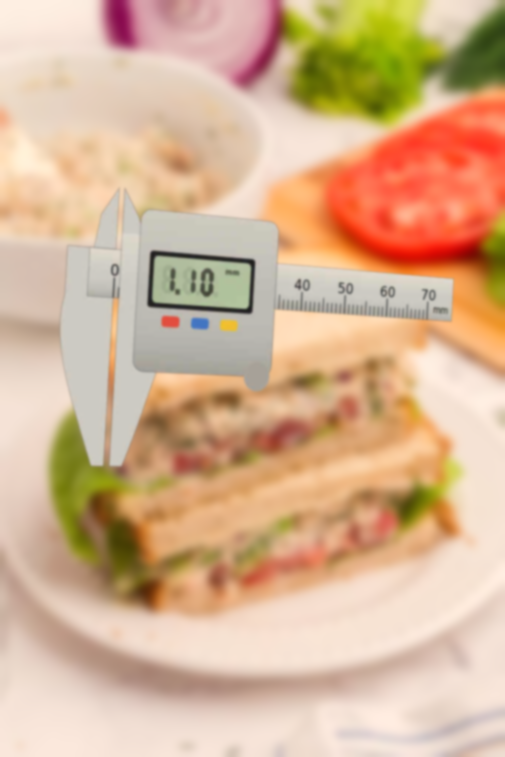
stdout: **1.10** mm
